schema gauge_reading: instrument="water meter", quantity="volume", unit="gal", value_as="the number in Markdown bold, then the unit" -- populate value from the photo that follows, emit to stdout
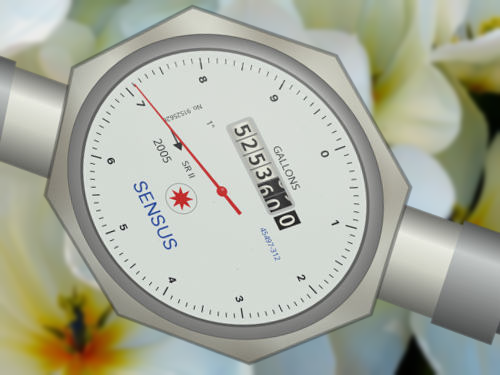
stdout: **5253597.1** gal
